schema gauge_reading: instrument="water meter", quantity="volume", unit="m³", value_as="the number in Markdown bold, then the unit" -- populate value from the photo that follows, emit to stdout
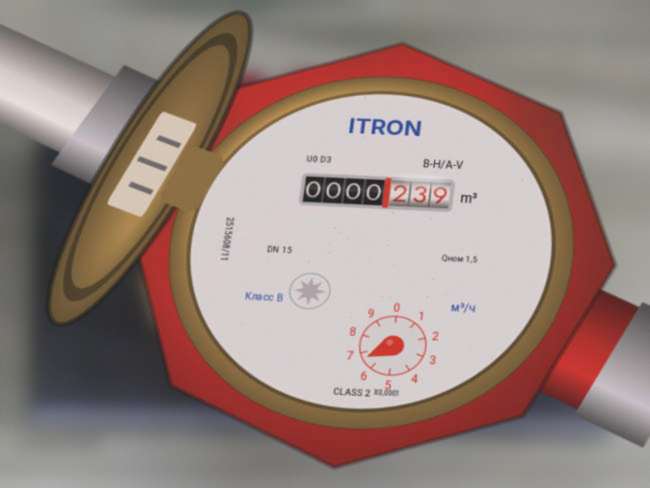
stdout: **0.2396** m³
